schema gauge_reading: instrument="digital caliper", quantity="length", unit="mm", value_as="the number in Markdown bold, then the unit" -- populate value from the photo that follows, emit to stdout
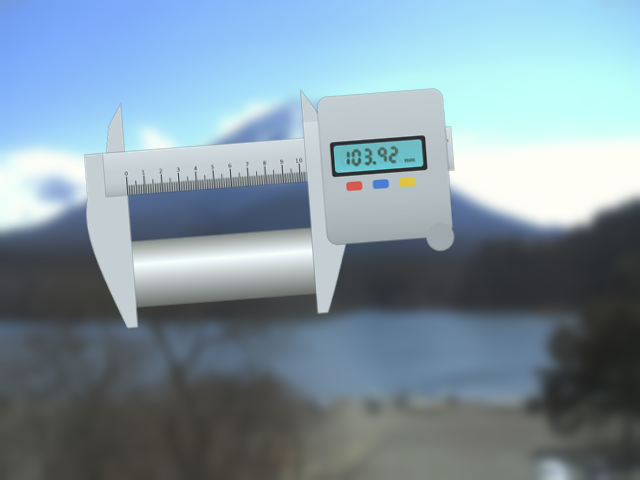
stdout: **103.92** mm
